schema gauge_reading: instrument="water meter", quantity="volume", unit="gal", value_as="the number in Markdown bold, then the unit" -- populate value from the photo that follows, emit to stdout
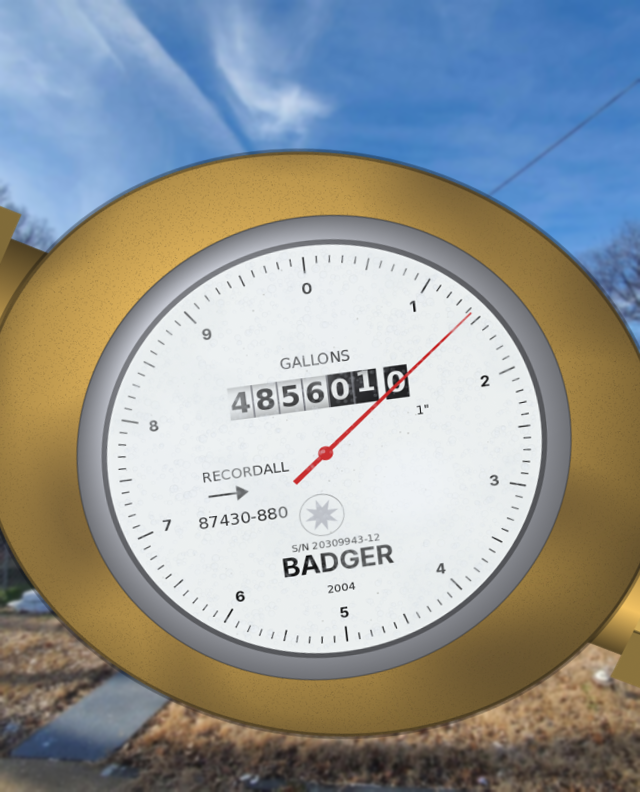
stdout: **4856011.4** gal
